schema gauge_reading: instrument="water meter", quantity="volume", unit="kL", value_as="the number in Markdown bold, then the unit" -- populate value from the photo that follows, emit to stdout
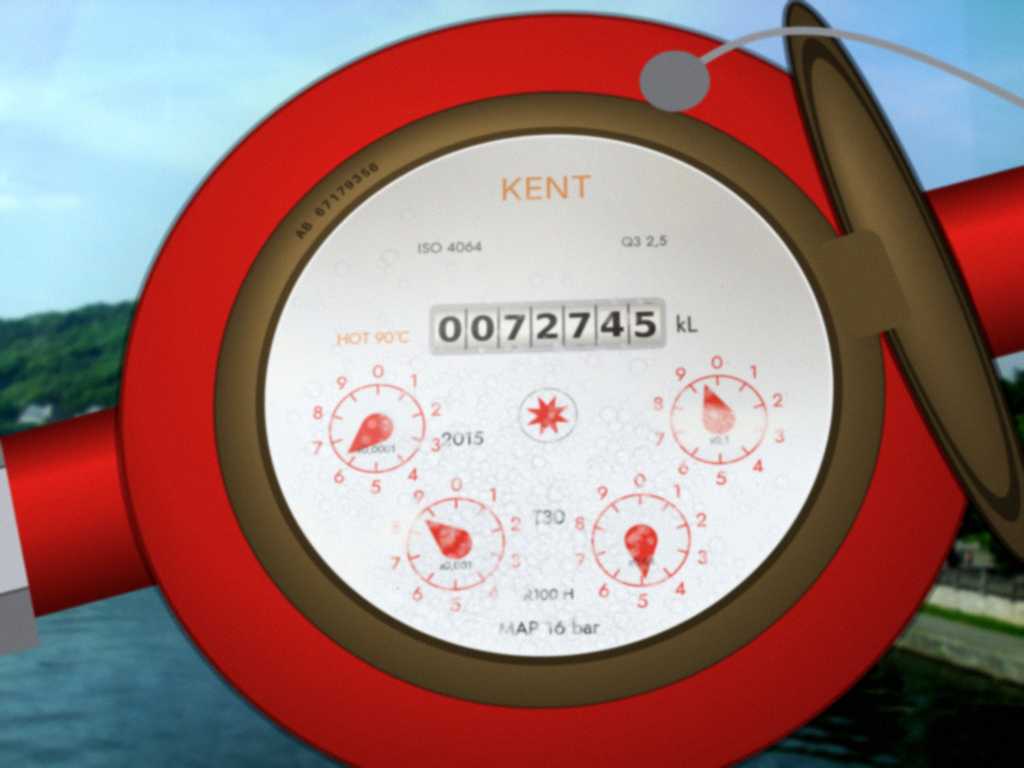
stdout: **72744.9486** kL
